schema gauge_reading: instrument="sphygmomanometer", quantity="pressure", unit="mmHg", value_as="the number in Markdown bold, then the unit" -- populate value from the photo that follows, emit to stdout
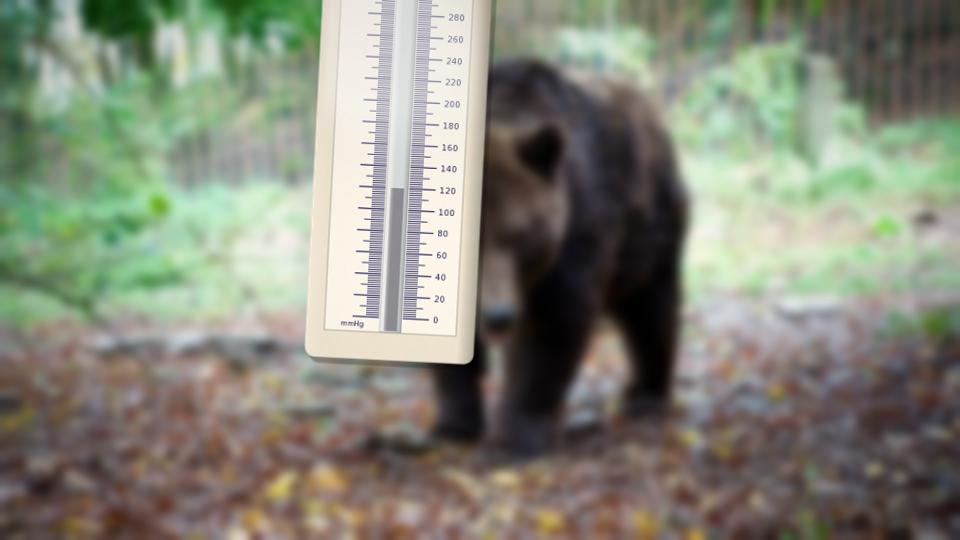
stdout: **120** mmHg
